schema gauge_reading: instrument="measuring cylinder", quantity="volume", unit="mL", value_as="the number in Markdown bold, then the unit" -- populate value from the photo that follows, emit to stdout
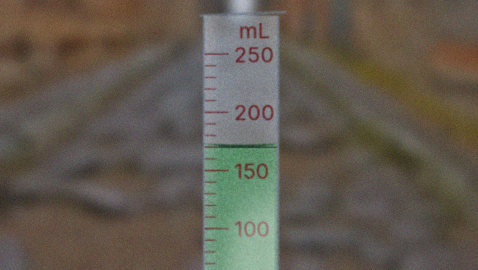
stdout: **170** mL
